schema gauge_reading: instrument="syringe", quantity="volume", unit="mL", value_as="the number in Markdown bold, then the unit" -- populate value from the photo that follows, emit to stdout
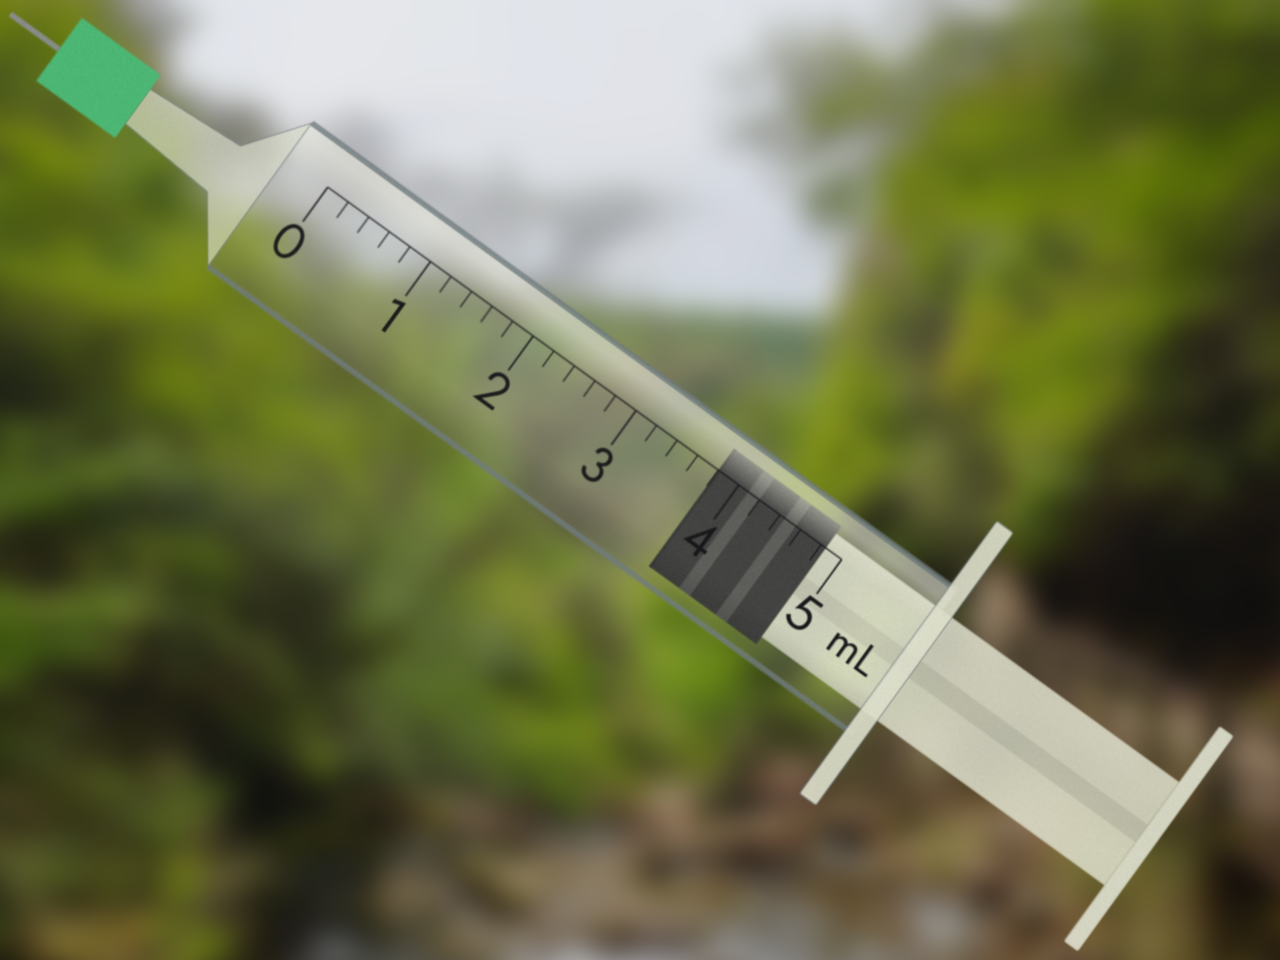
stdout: **3.8** mL
